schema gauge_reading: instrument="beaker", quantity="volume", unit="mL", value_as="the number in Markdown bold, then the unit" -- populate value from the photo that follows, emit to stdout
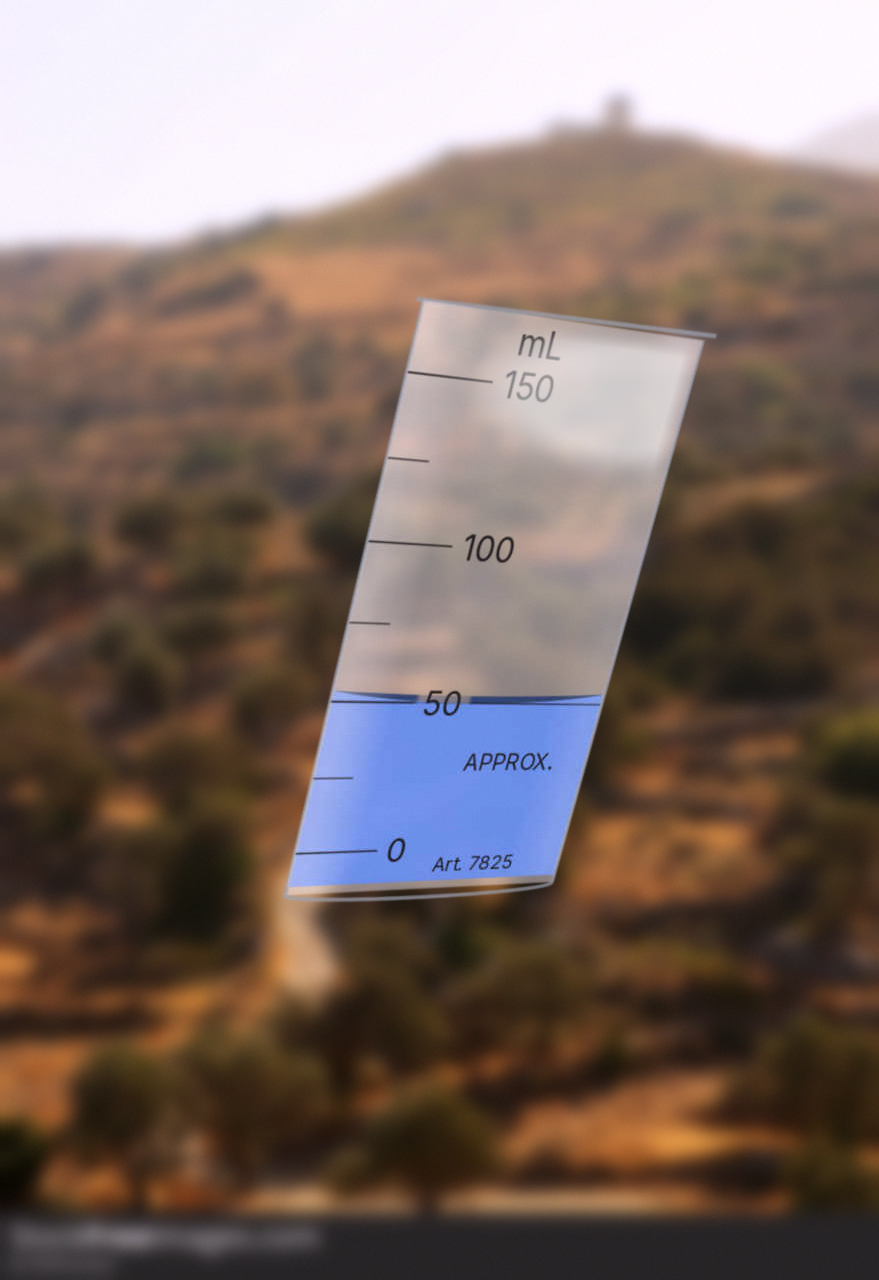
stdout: **50** mL
